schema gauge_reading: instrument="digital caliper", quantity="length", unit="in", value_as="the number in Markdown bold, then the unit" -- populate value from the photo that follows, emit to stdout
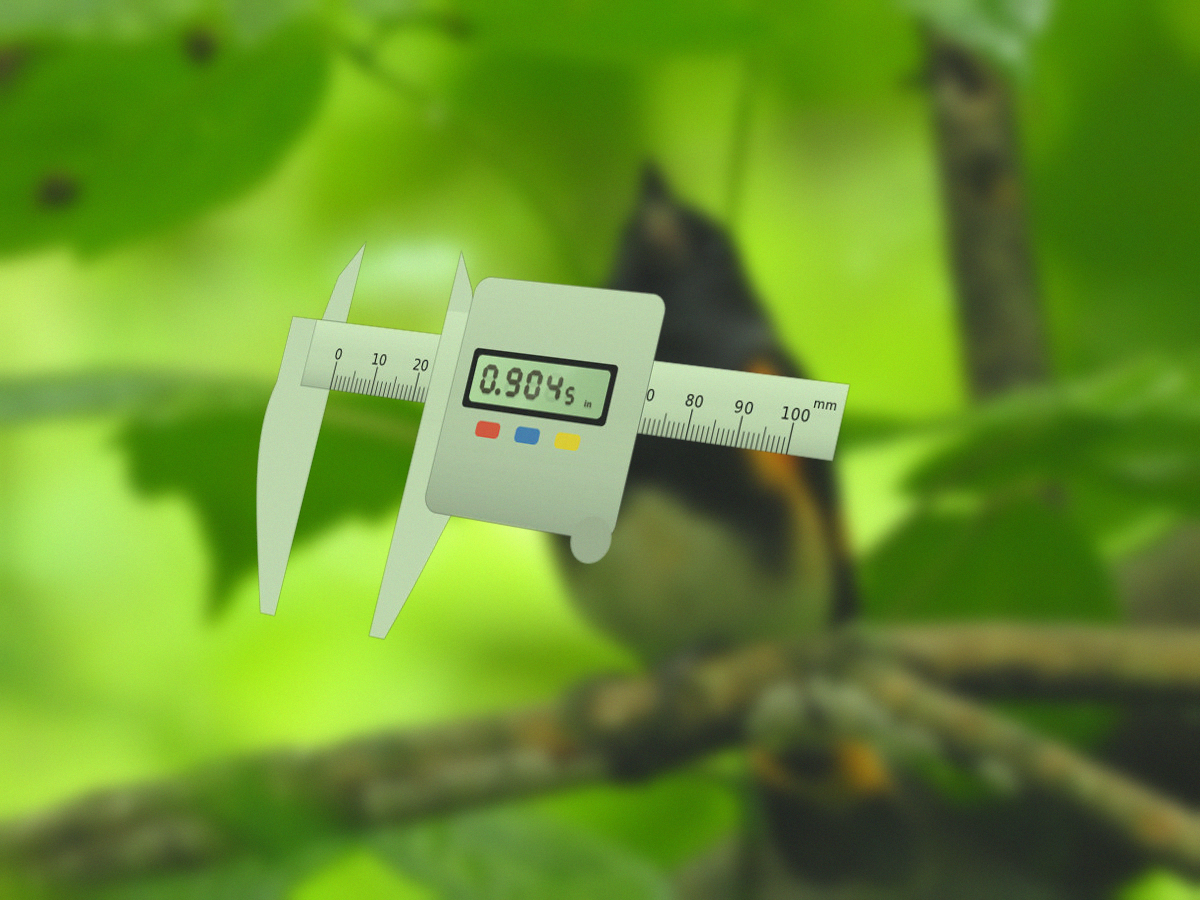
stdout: **0.9045** in
